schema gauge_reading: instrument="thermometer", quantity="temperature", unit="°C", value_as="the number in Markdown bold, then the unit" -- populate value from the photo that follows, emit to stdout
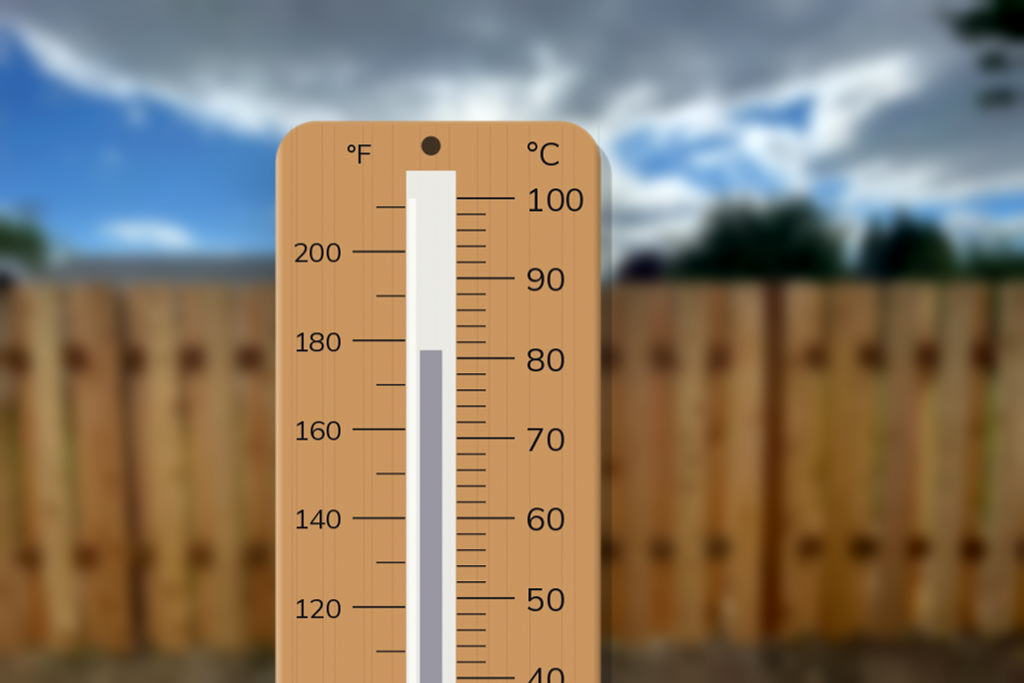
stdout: **81** °C
